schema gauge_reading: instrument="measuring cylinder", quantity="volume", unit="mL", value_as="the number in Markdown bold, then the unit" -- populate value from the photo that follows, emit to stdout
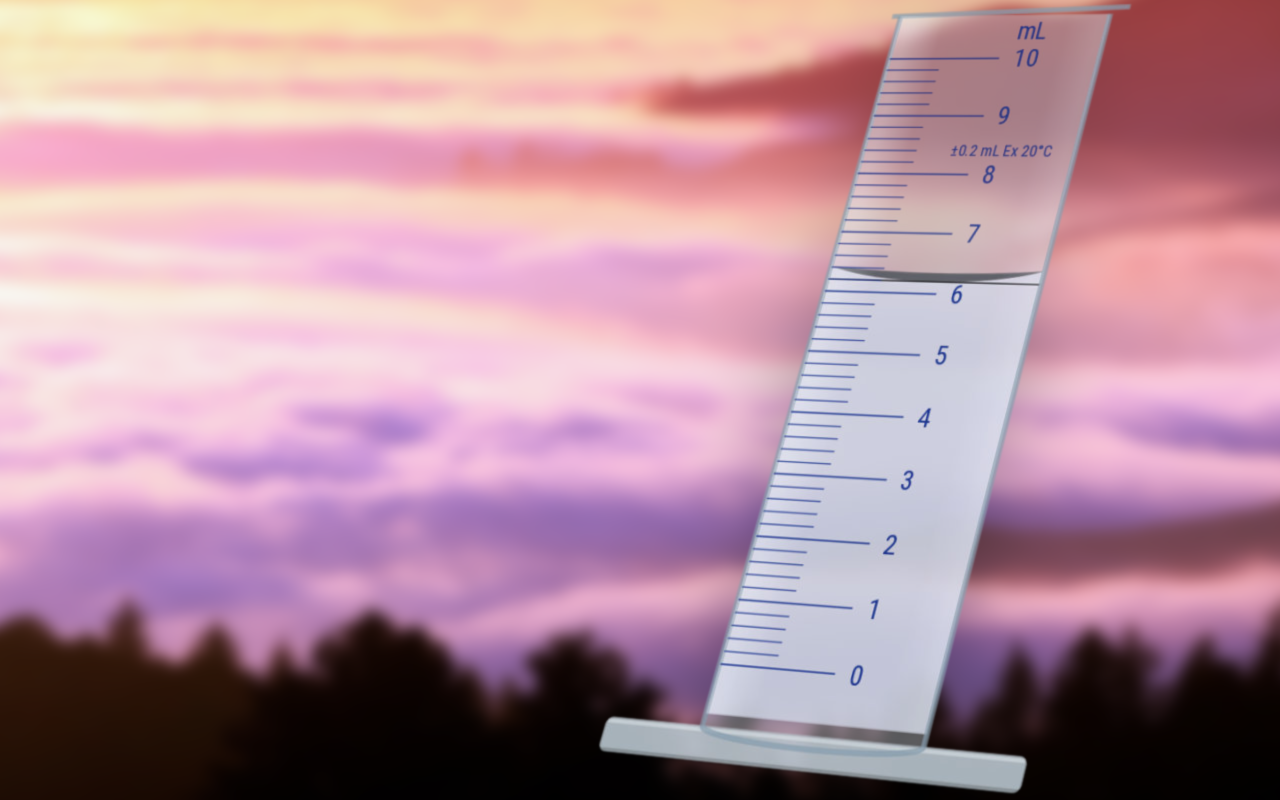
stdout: **6.2** mL
